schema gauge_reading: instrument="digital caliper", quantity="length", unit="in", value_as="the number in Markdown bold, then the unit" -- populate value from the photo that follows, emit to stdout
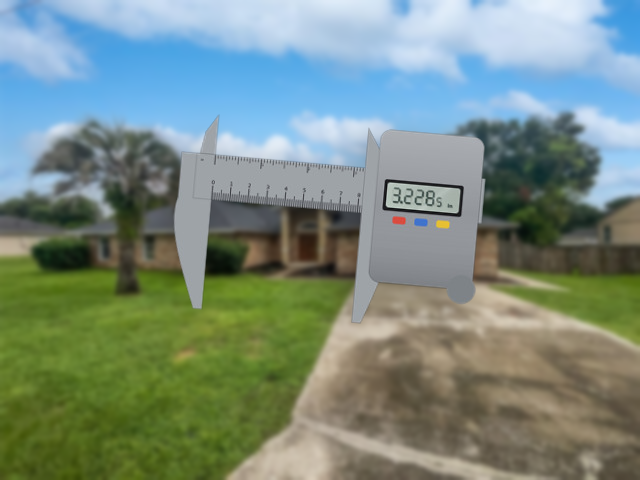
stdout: **3.2285** in
